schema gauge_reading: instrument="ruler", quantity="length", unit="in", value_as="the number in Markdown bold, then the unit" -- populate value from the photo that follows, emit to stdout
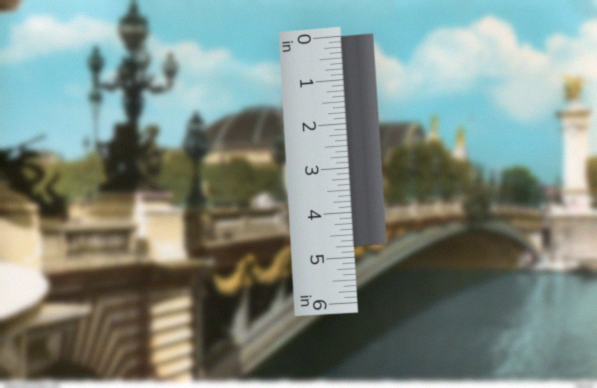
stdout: **4.75** in
